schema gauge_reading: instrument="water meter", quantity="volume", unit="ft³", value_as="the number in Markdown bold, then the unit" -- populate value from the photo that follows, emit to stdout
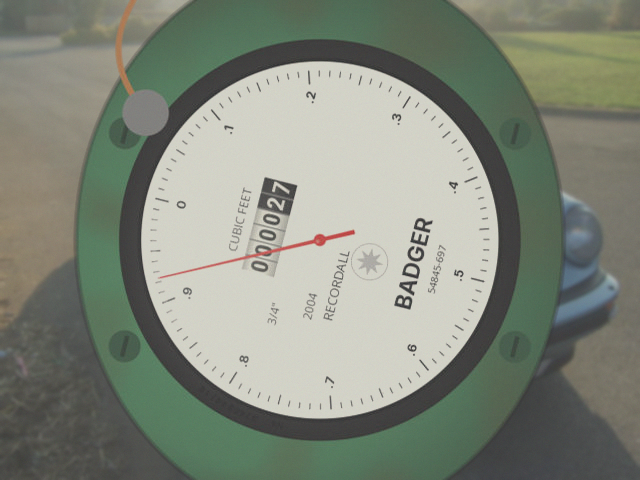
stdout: **26.92** ft³
